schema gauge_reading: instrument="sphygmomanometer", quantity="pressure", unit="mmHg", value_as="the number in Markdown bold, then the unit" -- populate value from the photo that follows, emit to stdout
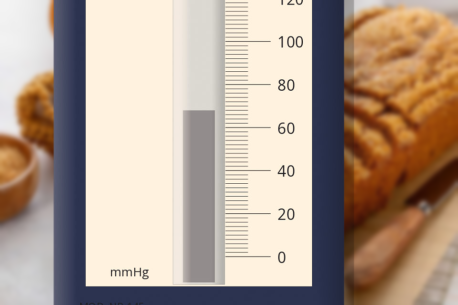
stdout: **68** mmHg
